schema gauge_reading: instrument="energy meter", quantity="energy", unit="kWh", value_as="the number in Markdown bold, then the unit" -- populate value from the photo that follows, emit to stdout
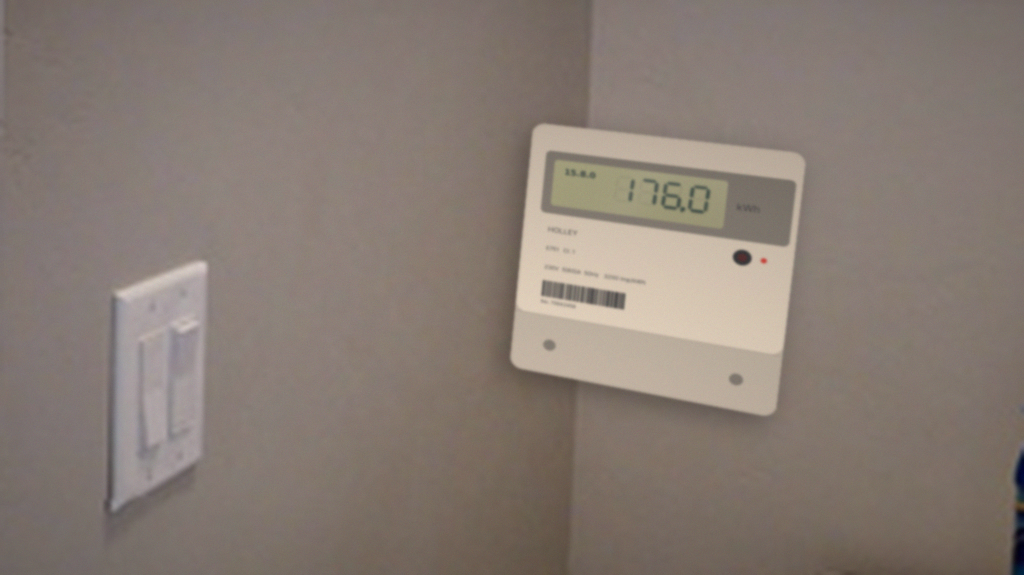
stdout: **176.0** kWh
